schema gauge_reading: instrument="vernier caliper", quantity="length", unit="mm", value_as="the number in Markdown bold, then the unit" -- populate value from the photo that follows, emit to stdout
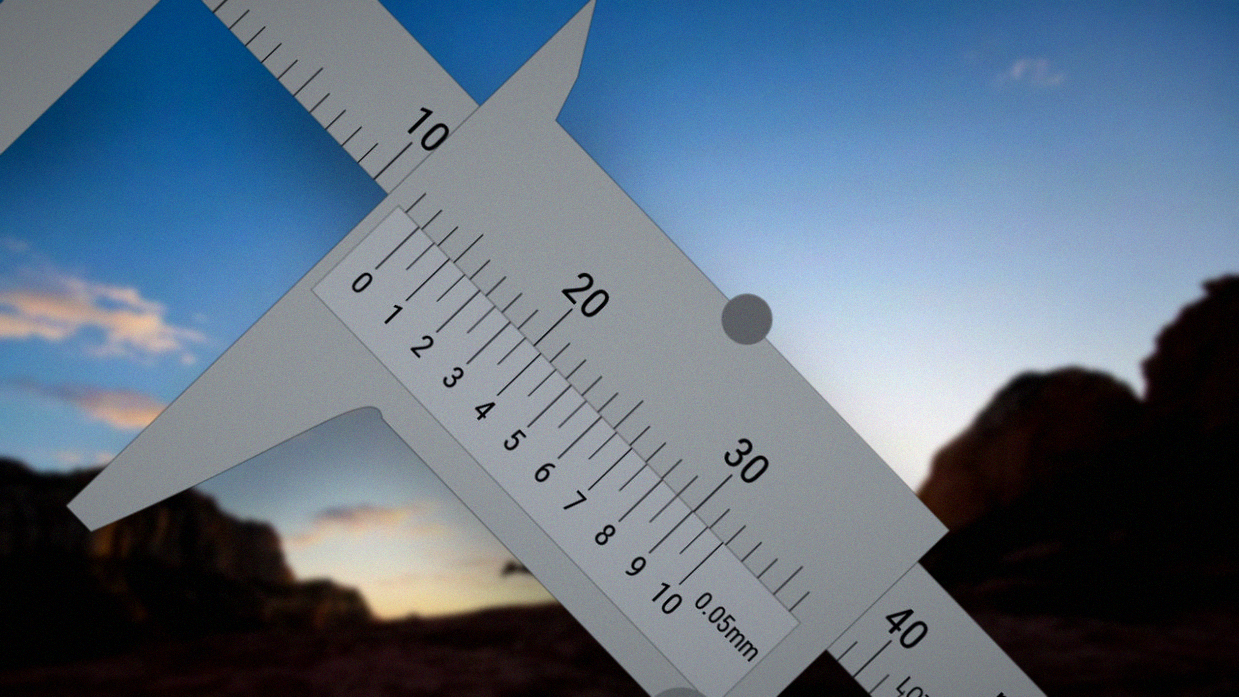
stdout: **12.85** mm
